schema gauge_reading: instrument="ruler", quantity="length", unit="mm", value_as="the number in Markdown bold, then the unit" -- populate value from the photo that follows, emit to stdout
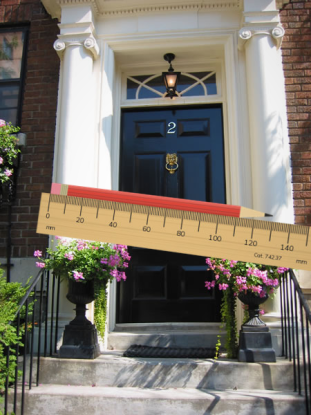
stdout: **130** mm
